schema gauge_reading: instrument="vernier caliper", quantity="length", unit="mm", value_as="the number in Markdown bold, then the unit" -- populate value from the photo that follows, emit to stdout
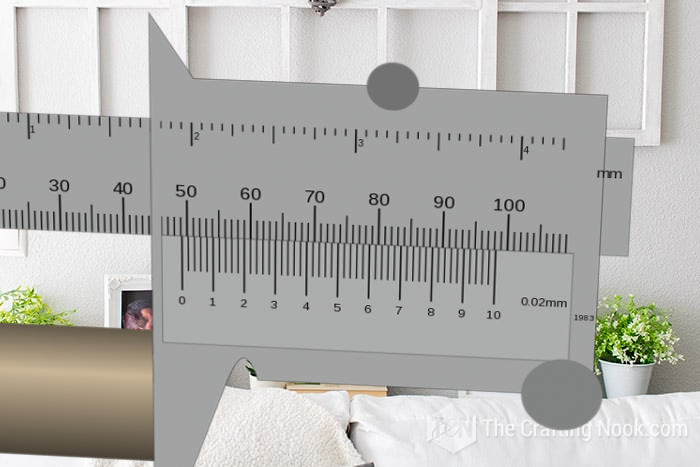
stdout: **49.2** mm
